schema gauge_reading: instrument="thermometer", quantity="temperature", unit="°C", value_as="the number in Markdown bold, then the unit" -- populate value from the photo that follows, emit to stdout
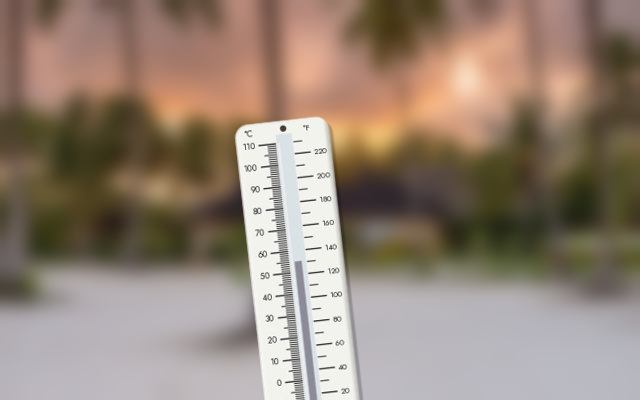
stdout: **55** °C
